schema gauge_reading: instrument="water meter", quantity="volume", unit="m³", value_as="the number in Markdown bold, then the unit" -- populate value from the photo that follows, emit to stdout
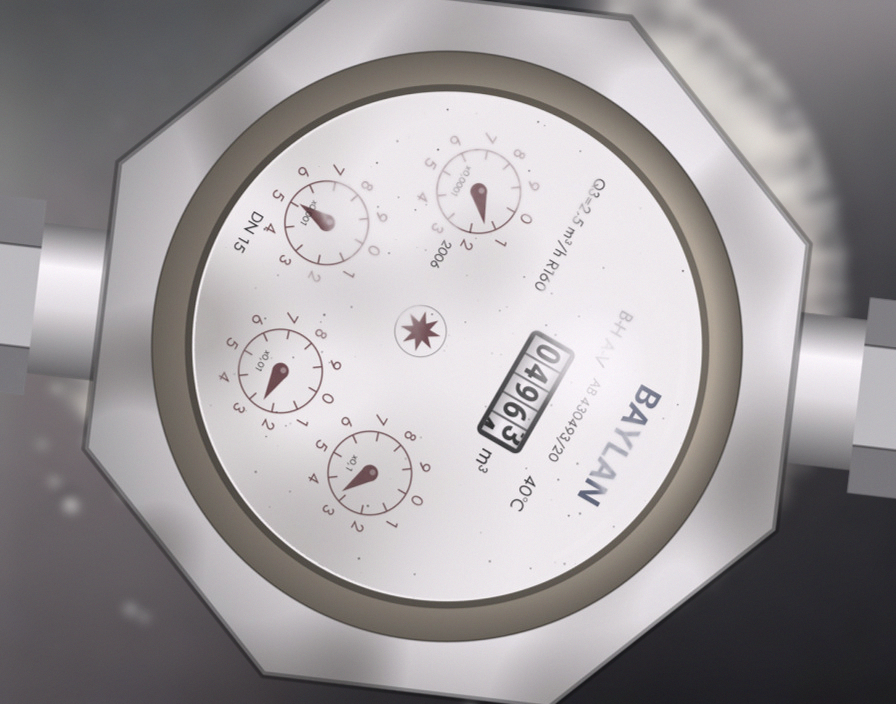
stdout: **4963.3251** m³
